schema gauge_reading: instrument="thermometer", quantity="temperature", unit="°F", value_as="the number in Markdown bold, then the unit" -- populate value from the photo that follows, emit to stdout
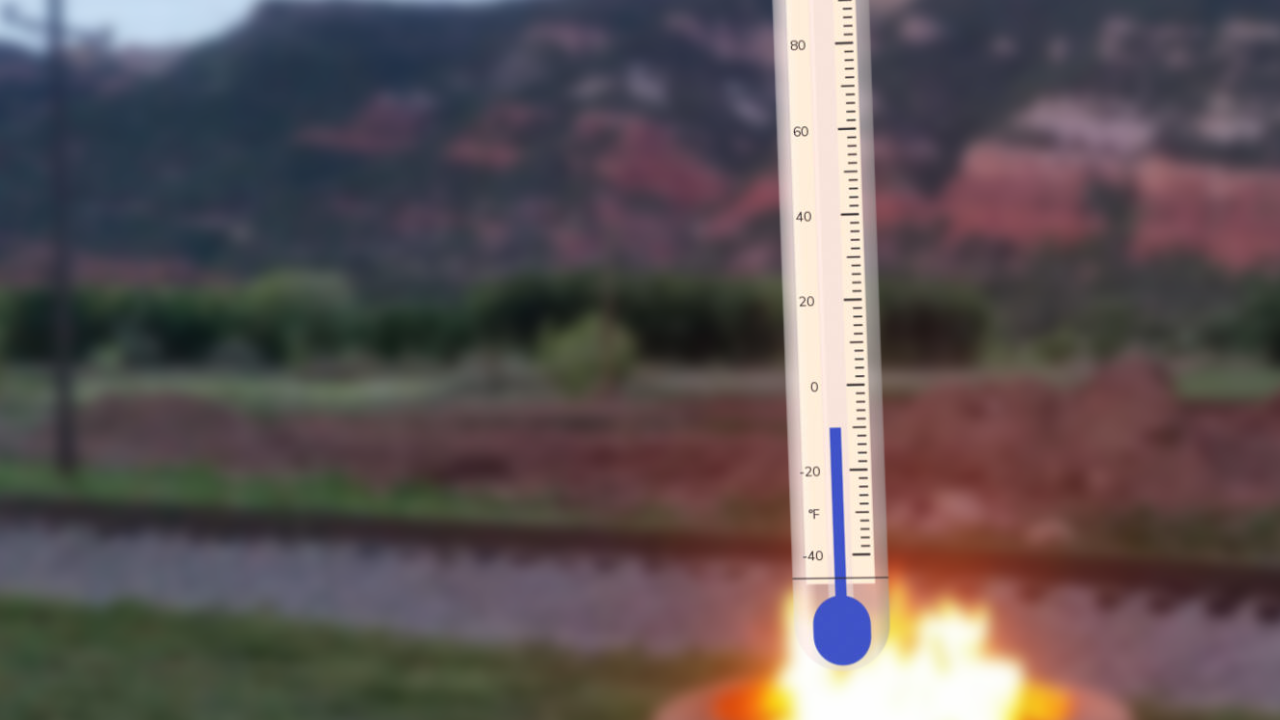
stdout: **-10** °F
